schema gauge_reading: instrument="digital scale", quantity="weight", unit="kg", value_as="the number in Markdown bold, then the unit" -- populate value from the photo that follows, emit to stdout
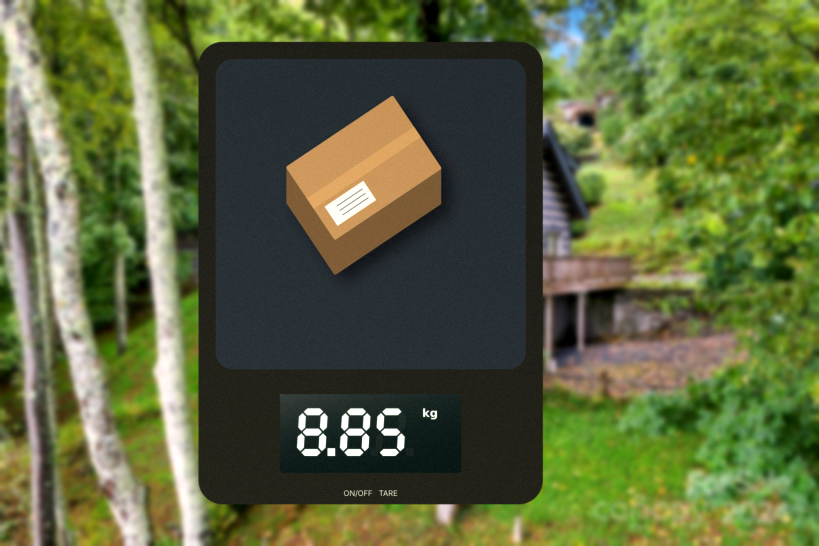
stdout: **8.85** kg
